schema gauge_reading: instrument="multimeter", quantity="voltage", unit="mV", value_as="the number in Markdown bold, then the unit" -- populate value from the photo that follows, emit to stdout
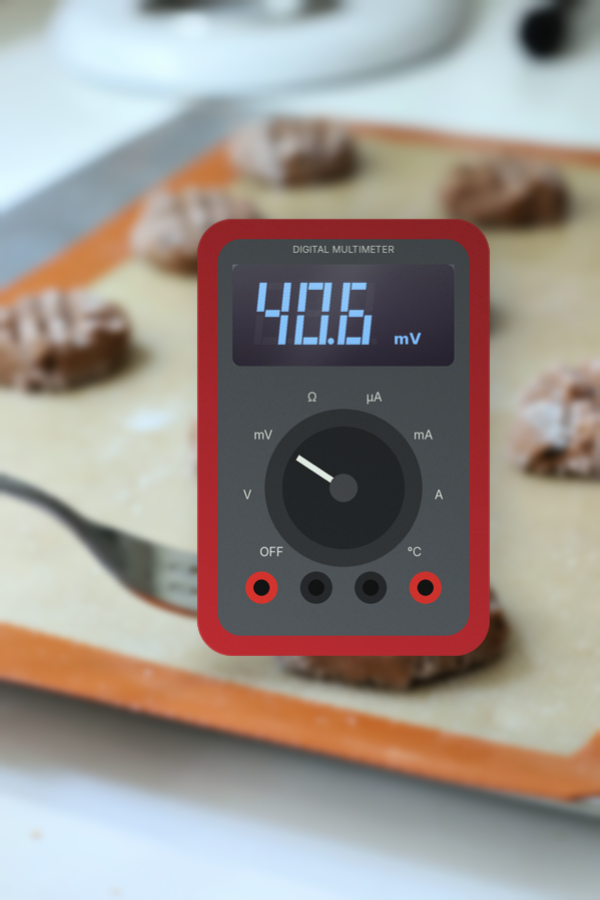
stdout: **40.6** mV
